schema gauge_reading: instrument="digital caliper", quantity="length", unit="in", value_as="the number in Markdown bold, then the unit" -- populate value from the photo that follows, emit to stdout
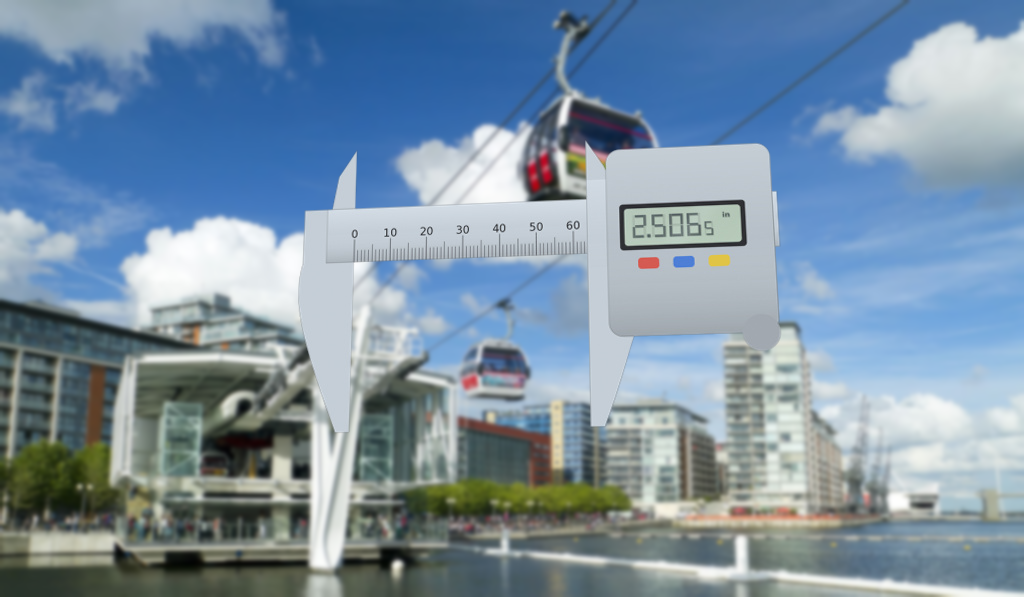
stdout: **2.5065** in
